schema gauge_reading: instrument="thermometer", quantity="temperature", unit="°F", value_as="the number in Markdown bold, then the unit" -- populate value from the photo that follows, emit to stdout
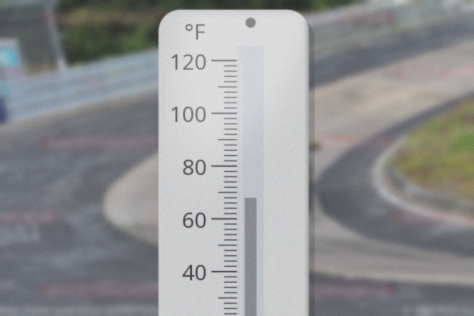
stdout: **68** °F
